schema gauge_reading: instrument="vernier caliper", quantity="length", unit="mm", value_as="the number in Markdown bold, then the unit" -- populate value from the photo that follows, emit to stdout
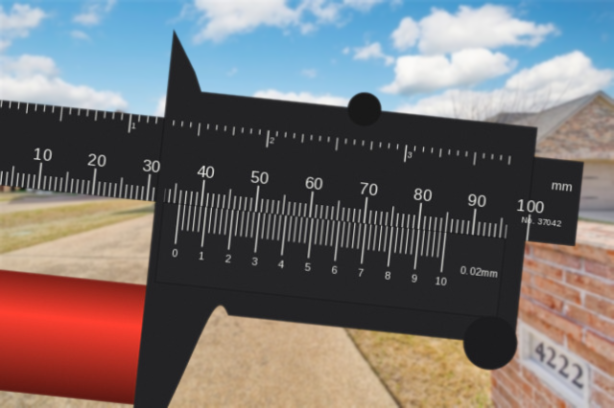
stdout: **36.0** mm
